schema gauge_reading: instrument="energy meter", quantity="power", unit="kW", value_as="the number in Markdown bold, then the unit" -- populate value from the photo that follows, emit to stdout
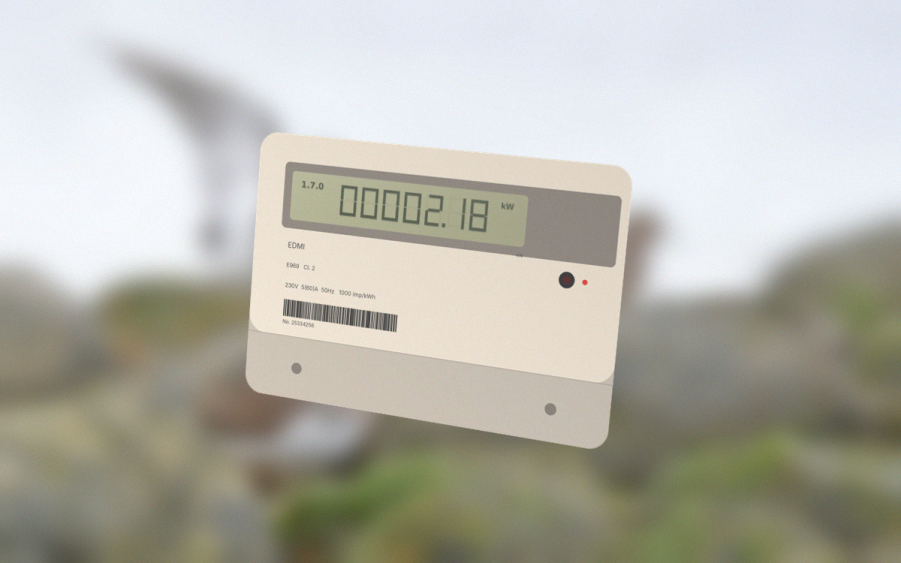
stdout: **2.18** kW
